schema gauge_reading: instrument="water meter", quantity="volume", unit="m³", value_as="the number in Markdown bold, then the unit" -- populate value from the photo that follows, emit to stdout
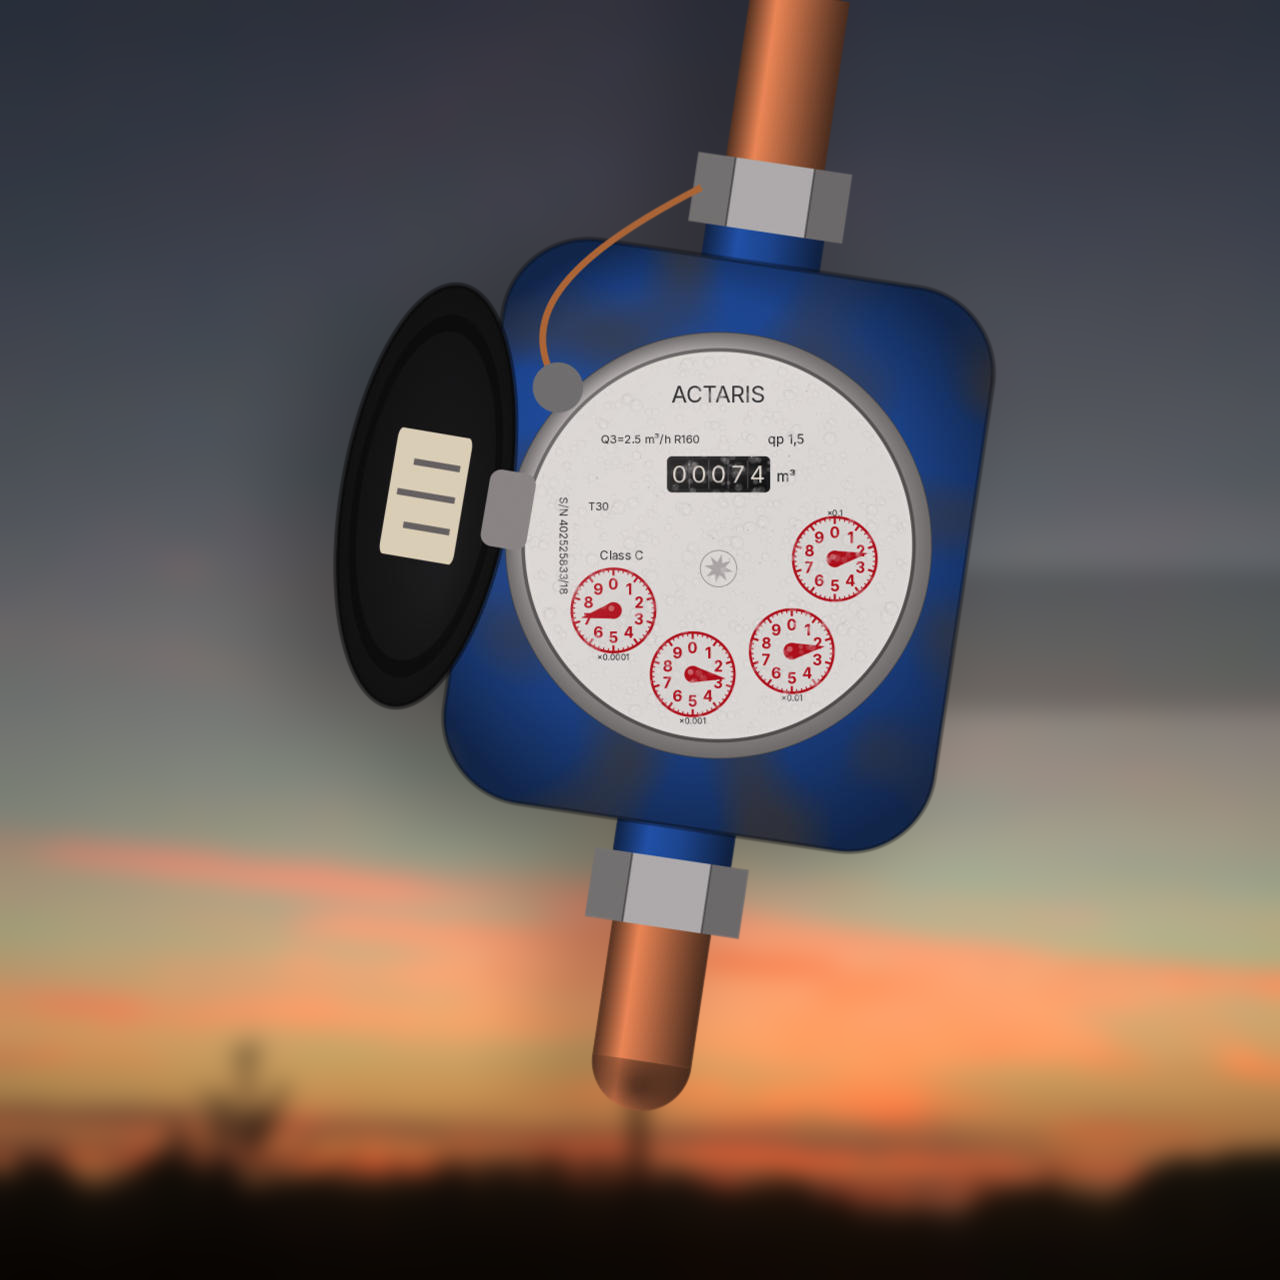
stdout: **74.2227** m³
